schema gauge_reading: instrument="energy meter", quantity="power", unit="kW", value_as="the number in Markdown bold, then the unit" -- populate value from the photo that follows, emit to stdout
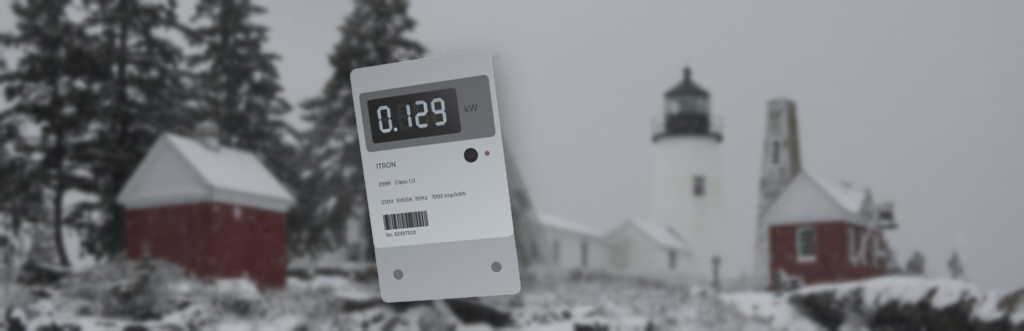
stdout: **0.129** kW
